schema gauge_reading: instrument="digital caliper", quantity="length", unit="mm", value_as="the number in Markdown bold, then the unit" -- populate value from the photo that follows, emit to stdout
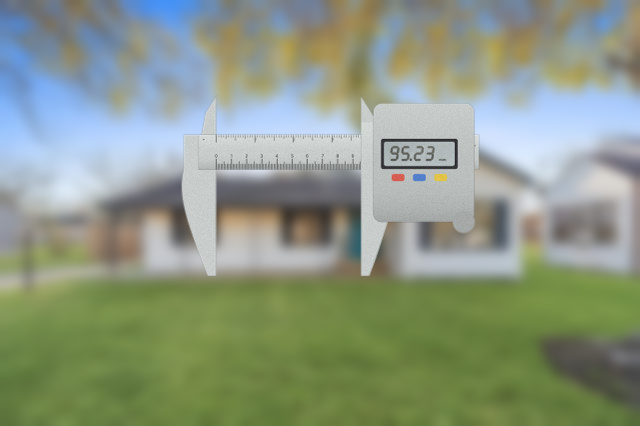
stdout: **95.23** mm
